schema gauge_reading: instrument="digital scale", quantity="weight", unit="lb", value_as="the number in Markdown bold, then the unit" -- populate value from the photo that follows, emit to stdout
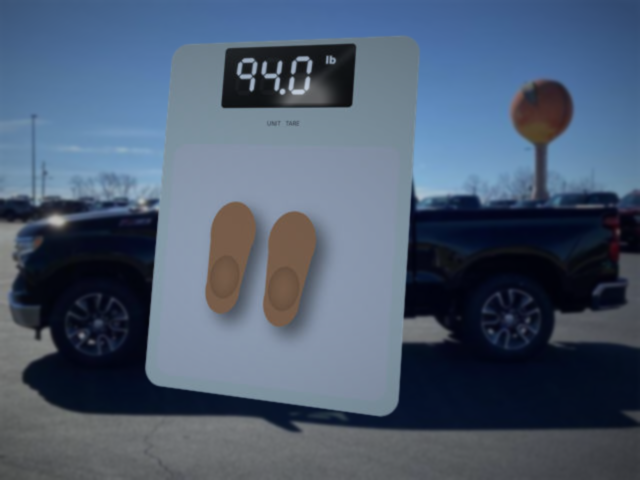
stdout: **94.0** lb
